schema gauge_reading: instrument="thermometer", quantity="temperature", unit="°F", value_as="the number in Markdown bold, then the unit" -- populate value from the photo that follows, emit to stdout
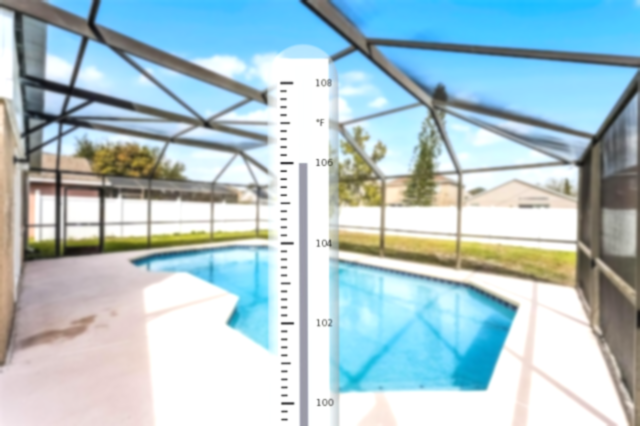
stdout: **106** °F
